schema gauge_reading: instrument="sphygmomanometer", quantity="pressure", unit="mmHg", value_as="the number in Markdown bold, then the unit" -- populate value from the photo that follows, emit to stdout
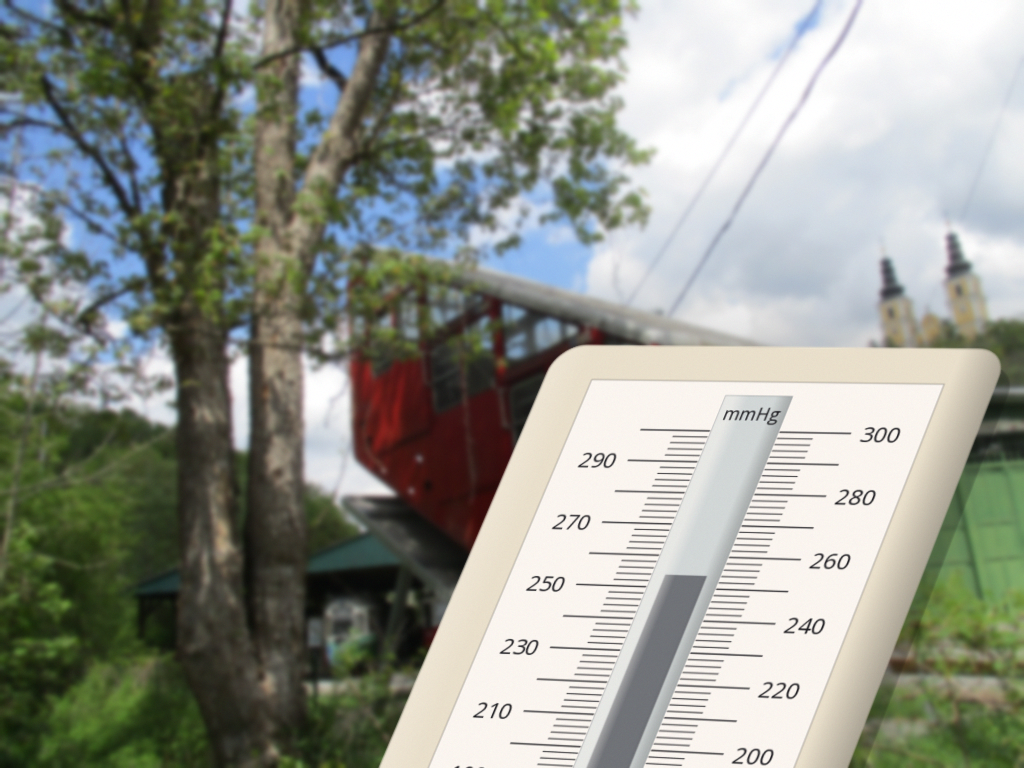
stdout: **254** mmHg
